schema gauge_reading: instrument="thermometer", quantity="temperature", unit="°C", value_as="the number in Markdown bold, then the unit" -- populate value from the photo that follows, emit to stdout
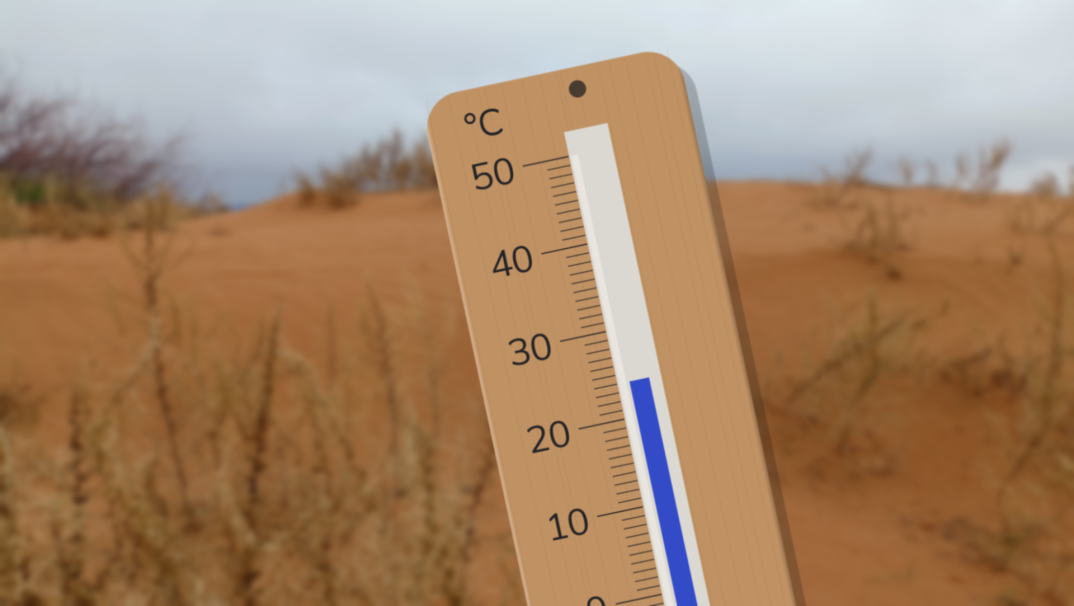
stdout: **24** °C
